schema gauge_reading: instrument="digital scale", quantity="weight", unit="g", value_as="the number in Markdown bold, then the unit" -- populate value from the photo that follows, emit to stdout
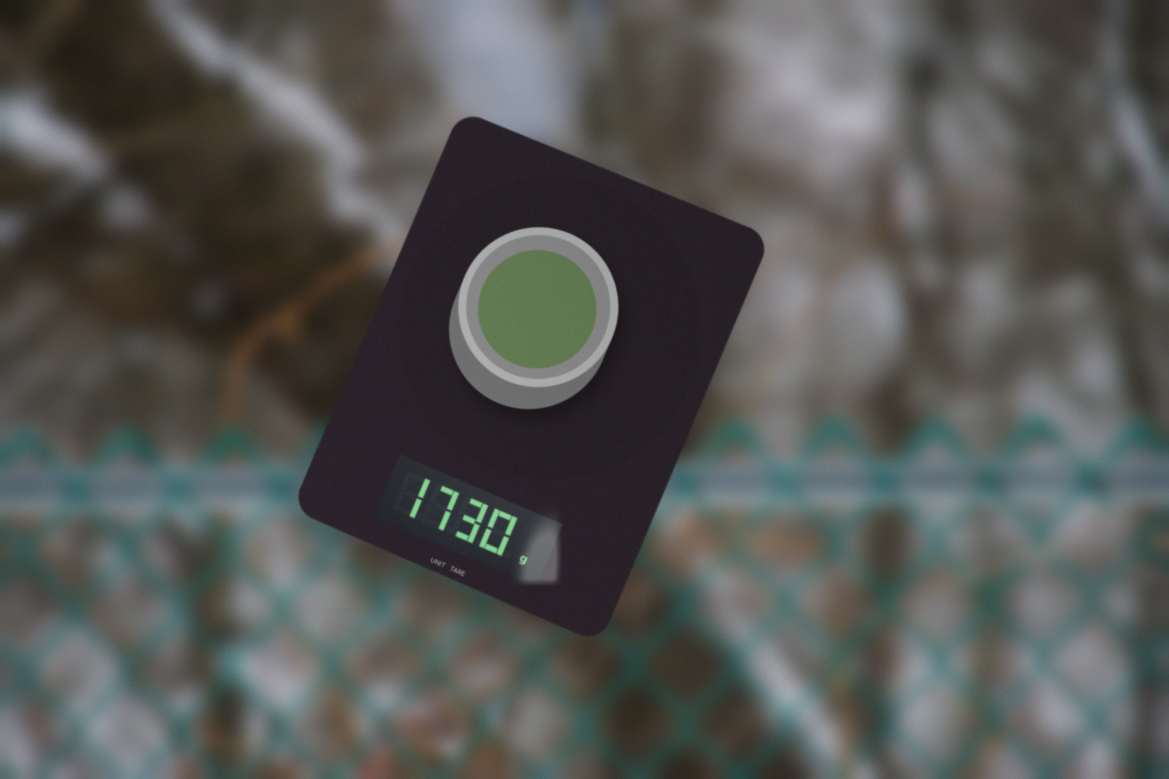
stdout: **1730** g
